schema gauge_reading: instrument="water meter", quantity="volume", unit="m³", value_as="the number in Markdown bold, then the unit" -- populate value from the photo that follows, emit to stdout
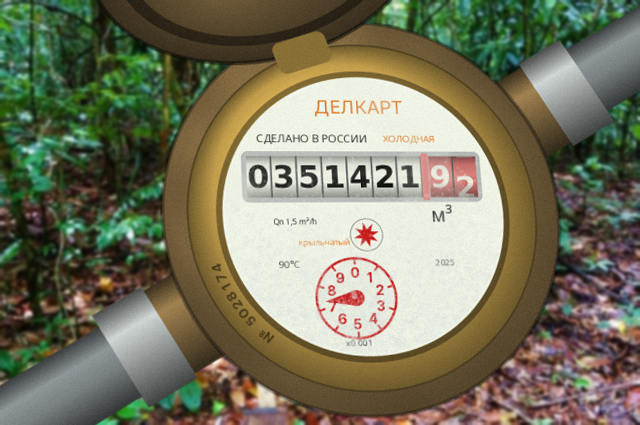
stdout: **351421.917** m³
